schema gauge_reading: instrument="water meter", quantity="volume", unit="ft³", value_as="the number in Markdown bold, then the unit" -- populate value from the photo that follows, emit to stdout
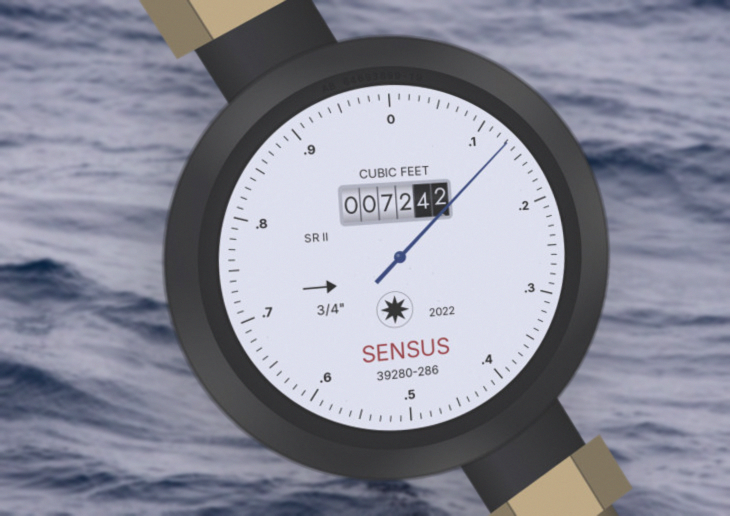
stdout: **7242.13** ft³
